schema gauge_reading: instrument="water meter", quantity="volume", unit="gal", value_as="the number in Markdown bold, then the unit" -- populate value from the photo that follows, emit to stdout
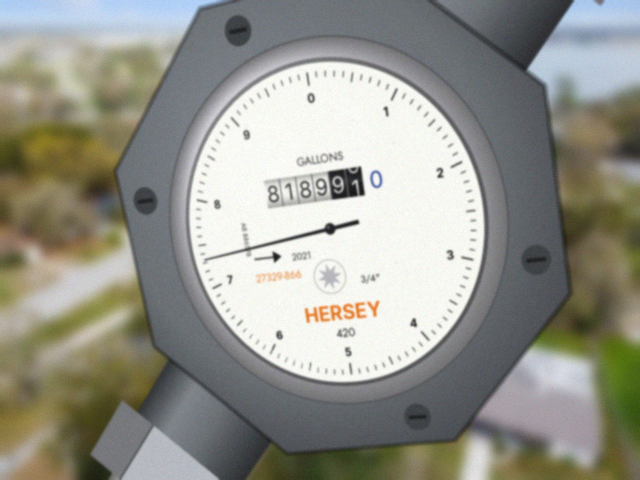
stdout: **8189907.3** gal
